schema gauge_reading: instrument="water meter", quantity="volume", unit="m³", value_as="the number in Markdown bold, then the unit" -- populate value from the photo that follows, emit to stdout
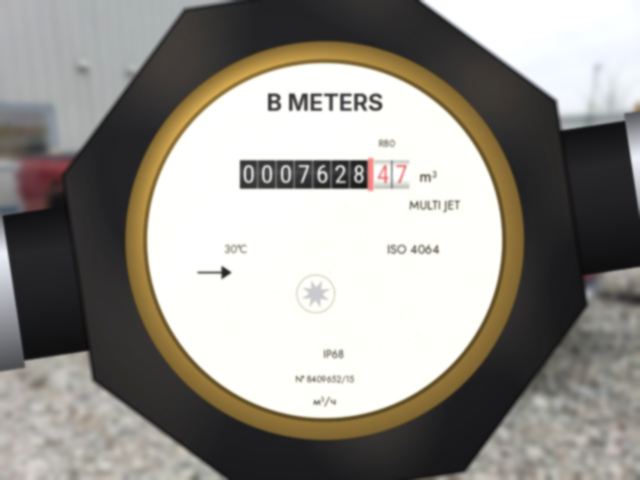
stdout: **7628.47** m³
